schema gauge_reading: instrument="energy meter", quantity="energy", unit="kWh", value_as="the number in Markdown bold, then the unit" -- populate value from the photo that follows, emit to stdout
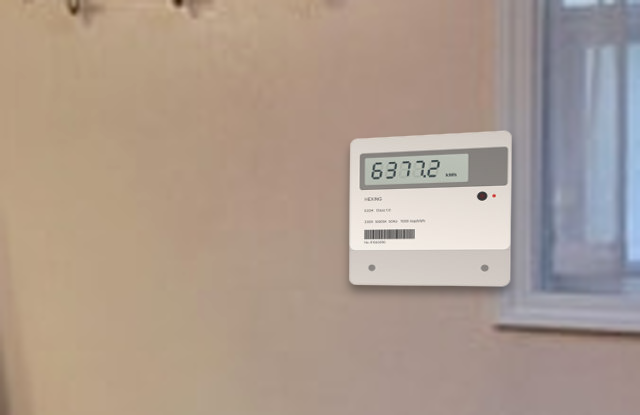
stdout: **6377.2** kWh
